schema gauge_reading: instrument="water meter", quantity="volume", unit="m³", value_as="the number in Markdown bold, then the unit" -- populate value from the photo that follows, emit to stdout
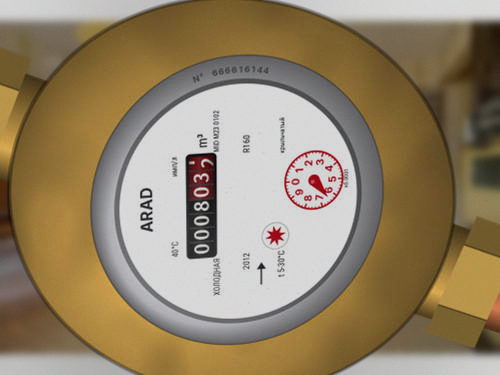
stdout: **8.0316** m³
